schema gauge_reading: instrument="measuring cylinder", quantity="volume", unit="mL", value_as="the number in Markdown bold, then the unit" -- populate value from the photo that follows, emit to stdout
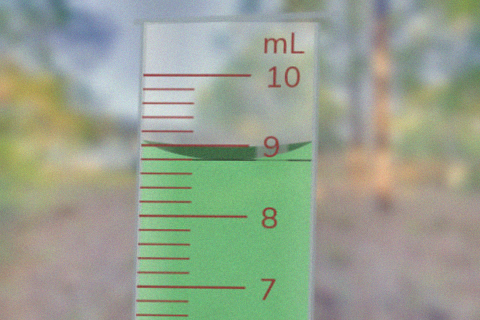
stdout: **8.8** mL
